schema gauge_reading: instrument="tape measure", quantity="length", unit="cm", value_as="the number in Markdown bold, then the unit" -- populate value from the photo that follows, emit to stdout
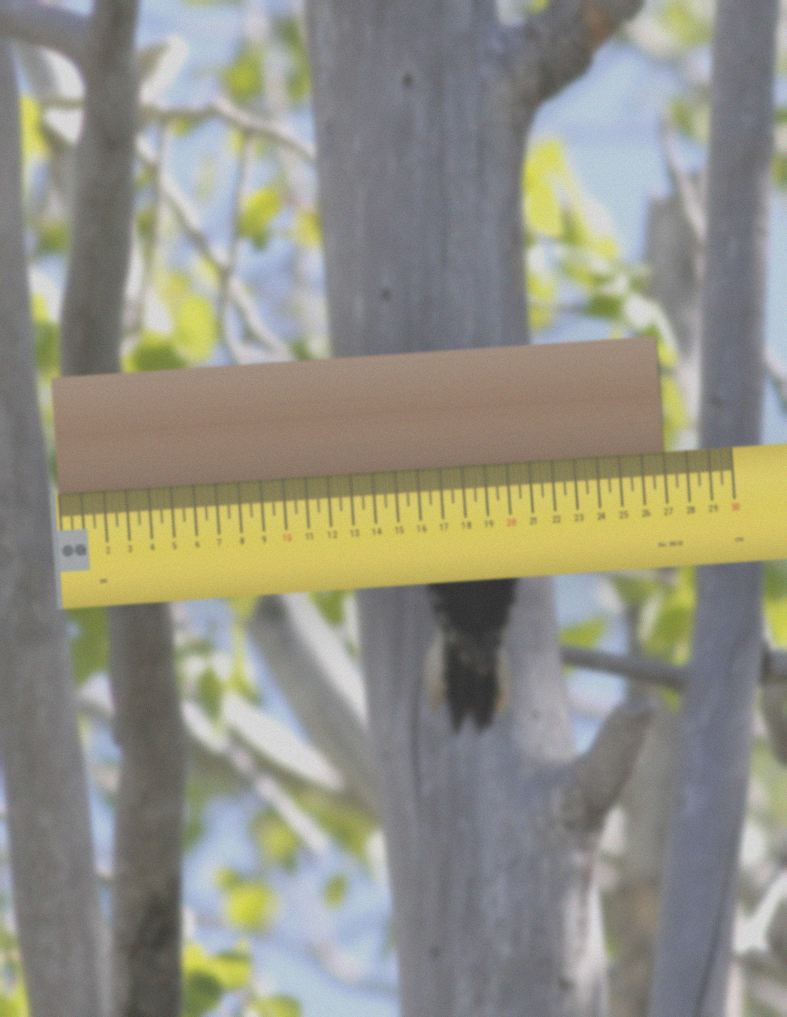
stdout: **27** cm
